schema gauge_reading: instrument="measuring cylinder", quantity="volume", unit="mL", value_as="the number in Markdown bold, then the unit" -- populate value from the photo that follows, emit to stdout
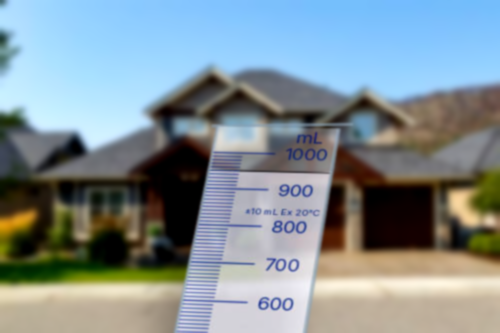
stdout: **950** mL
